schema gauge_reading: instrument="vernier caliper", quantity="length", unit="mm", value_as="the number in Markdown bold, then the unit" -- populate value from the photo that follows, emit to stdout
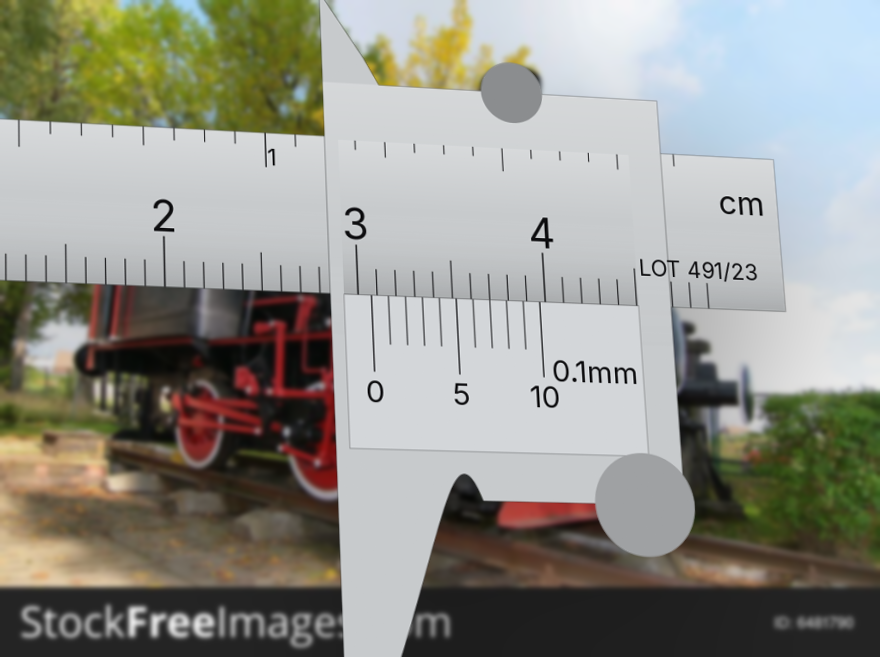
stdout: **30.7** mm
